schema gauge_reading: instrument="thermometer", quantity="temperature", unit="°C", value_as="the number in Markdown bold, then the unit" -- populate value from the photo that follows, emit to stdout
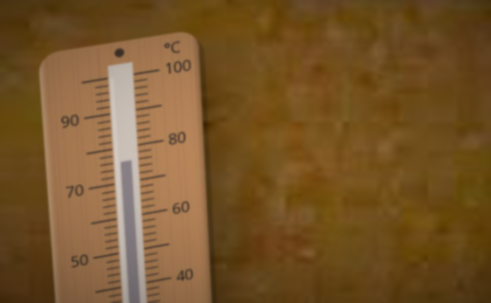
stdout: **76** °C
